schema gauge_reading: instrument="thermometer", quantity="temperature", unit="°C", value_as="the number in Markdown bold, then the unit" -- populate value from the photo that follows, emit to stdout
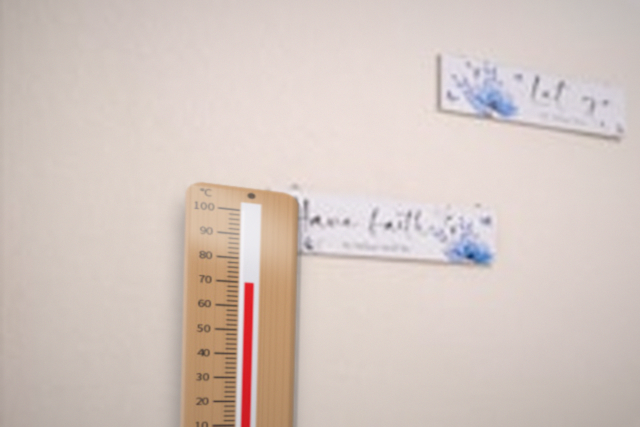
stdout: **70** °C
